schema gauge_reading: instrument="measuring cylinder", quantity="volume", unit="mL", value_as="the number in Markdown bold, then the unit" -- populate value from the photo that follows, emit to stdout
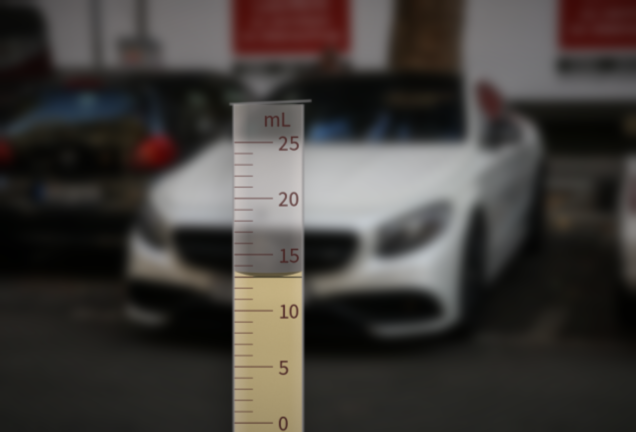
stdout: **13** mL
